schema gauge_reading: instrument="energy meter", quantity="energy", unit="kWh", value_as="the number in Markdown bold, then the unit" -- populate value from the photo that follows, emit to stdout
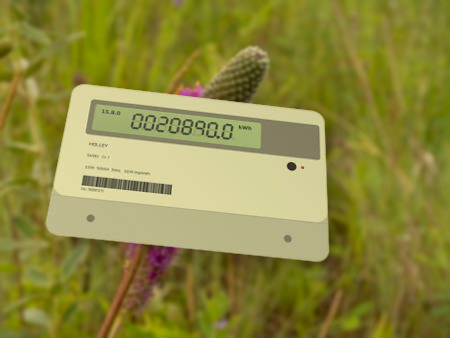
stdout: **20890.0** kWh
